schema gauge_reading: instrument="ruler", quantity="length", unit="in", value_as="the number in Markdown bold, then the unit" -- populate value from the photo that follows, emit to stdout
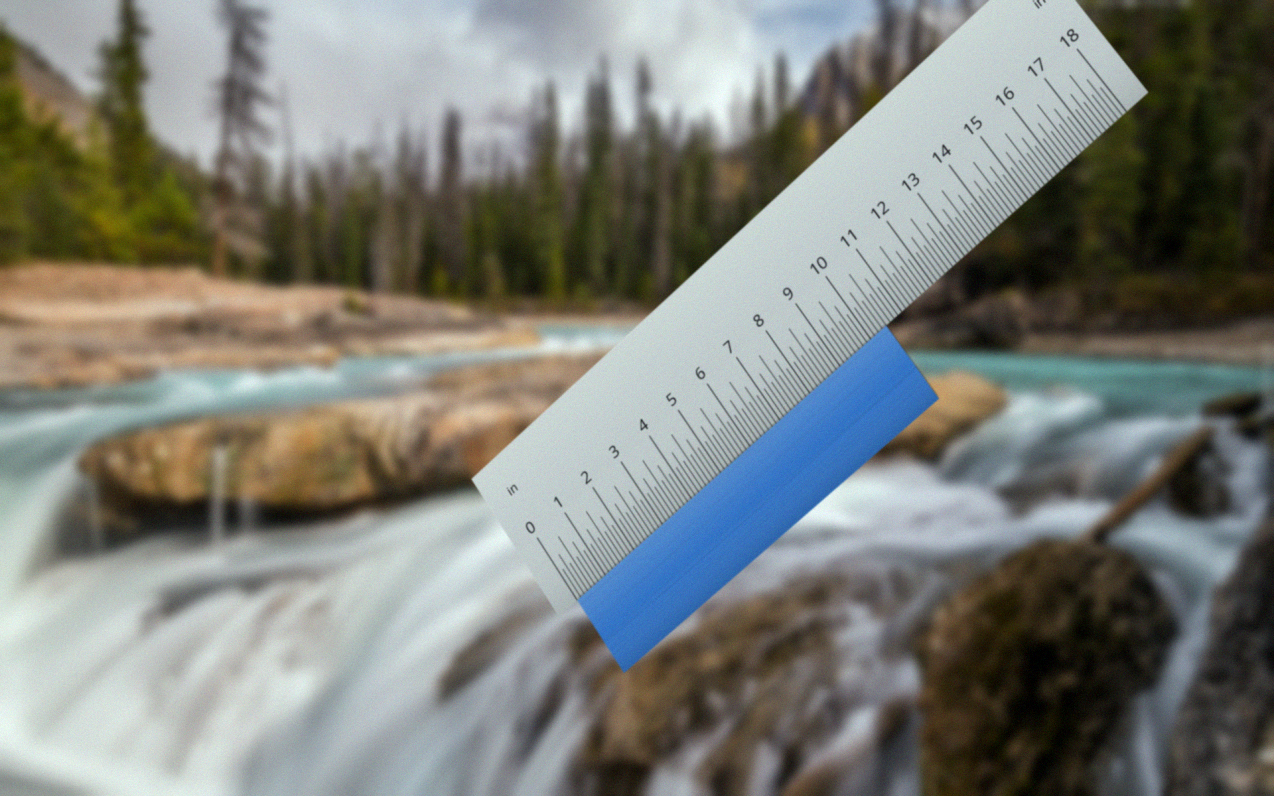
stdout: **10.5** in
